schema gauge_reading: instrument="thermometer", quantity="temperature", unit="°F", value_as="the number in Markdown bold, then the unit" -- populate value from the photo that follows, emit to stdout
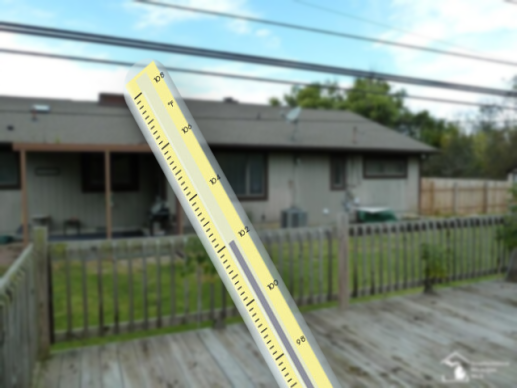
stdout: **102** °F
